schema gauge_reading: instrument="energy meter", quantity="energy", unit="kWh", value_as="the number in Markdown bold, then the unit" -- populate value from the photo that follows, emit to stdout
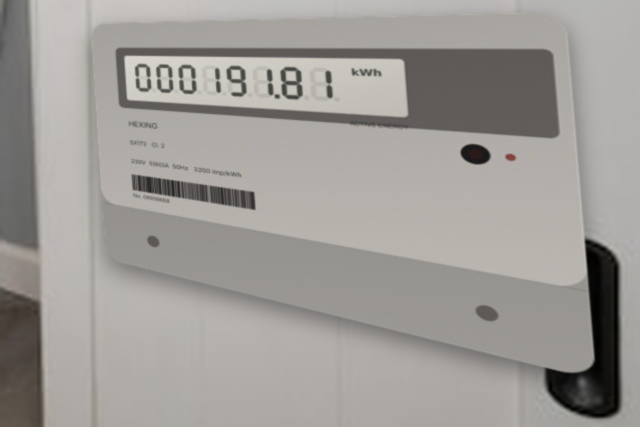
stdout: **191.81** kWh
